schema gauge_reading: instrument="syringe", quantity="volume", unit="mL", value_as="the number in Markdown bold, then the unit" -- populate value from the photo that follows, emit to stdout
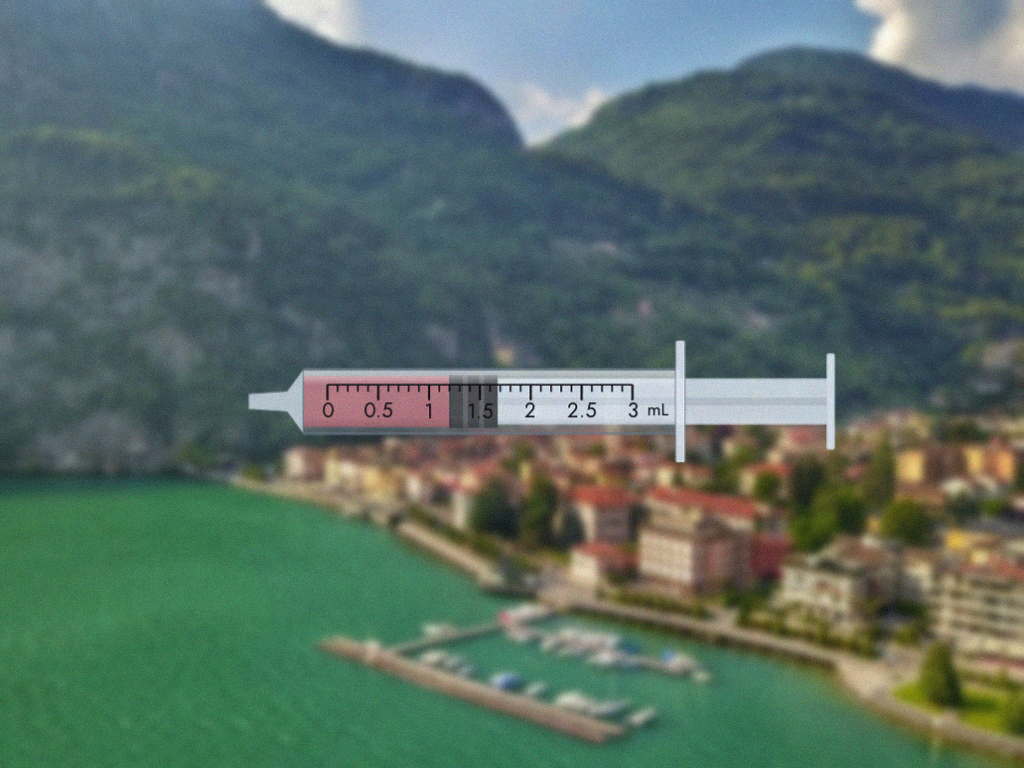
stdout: **1.2** mL
